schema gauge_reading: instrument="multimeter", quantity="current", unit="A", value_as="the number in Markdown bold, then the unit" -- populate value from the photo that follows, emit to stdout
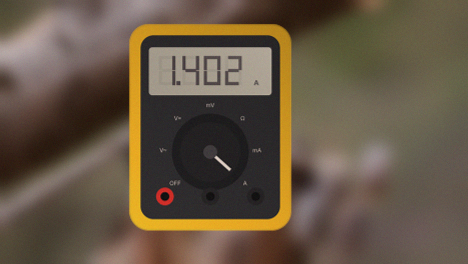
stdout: **1.402** A
